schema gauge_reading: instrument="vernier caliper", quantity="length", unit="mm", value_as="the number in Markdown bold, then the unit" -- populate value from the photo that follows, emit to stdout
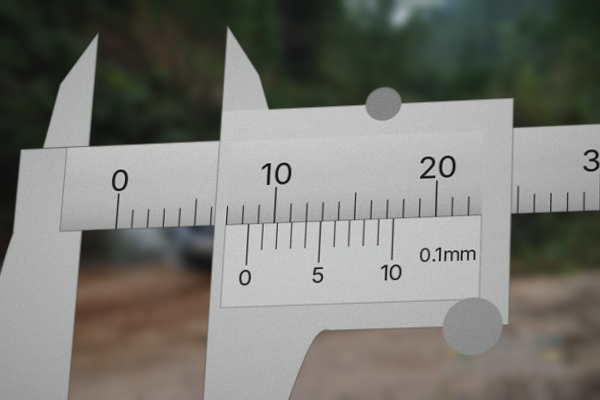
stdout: **8.4** mm
